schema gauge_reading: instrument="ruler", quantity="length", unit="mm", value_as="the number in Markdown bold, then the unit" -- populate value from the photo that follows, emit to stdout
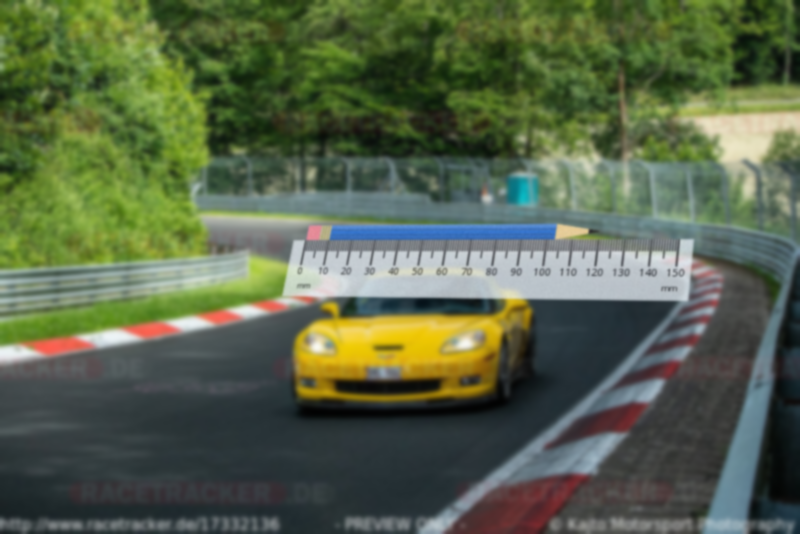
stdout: **120** mm
